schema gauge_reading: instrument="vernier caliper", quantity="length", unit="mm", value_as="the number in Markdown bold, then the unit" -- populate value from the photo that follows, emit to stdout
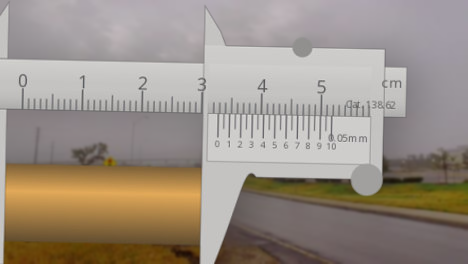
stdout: **32.8** mm
